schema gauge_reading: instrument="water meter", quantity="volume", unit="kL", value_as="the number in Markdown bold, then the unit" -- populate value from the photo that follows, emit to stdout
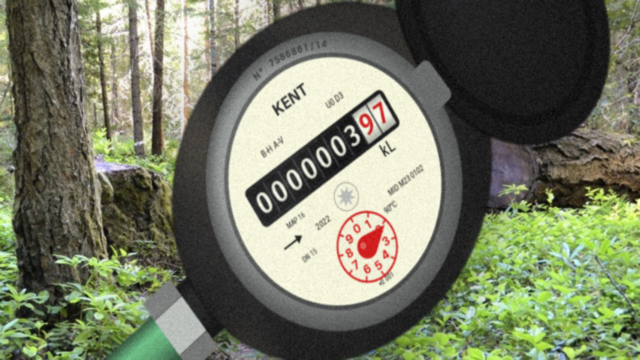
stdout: **3.972** kL
